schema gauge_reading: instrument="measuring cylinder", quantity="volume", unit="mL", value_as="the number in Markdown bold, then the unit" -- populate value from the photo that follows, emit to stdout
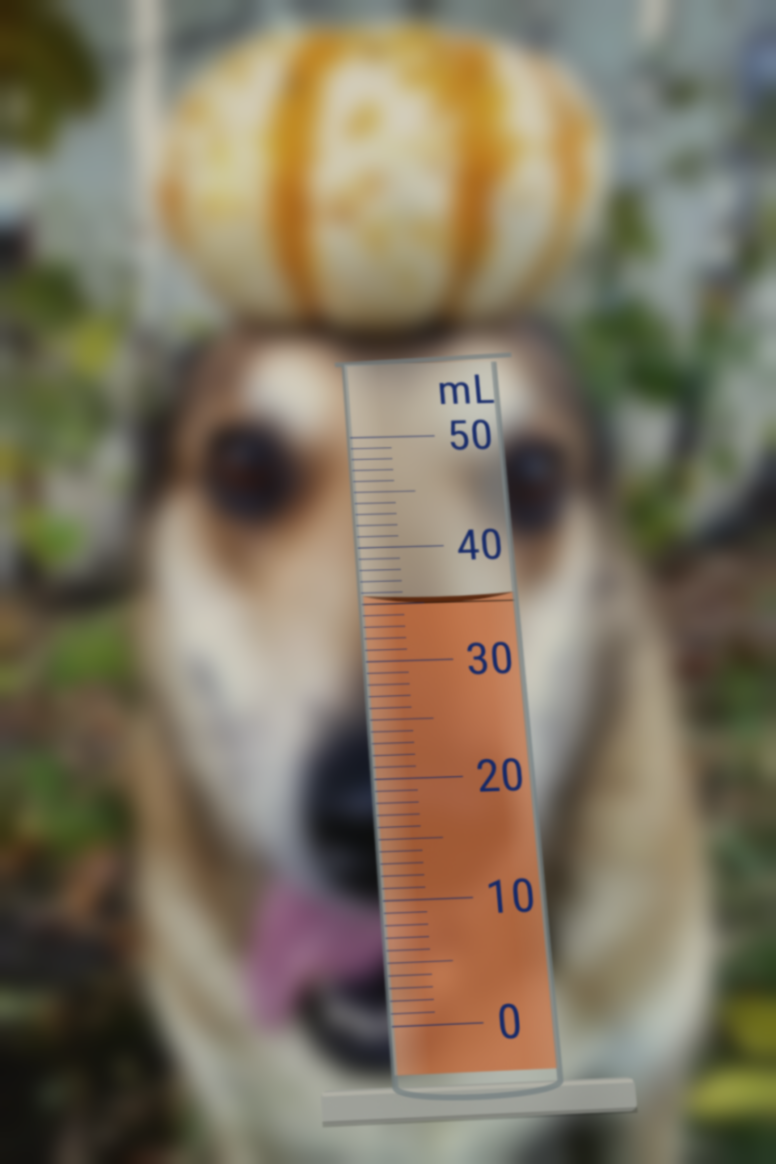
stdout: **35** mL
